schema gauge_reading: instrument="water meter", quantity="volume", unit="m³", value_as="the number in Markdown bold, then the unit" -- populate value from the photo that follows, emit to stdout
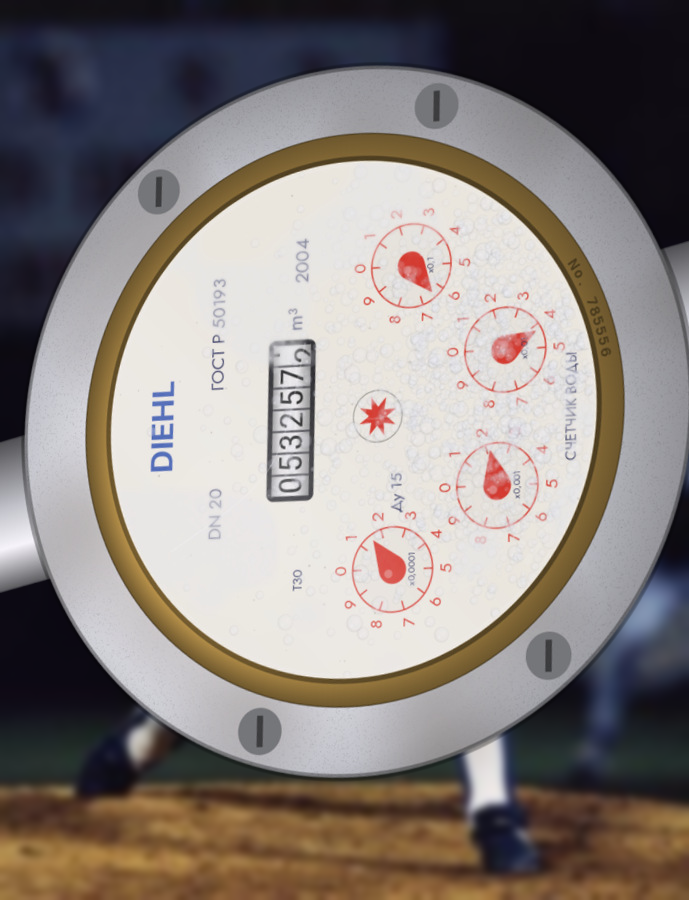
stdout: **532571.6421** m³
